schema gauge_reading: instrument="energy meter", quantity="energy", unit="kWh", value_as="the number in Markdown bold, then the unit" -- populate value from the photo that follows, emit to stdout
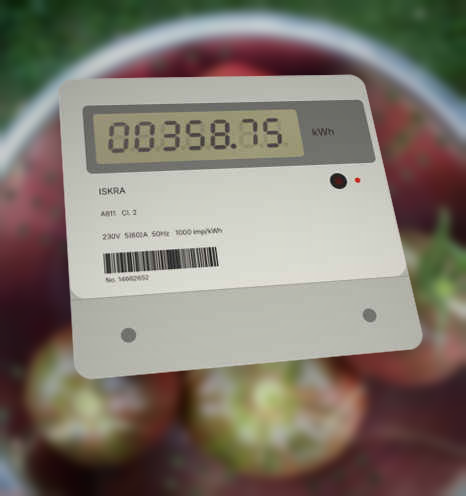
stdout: **358.75** kWh
